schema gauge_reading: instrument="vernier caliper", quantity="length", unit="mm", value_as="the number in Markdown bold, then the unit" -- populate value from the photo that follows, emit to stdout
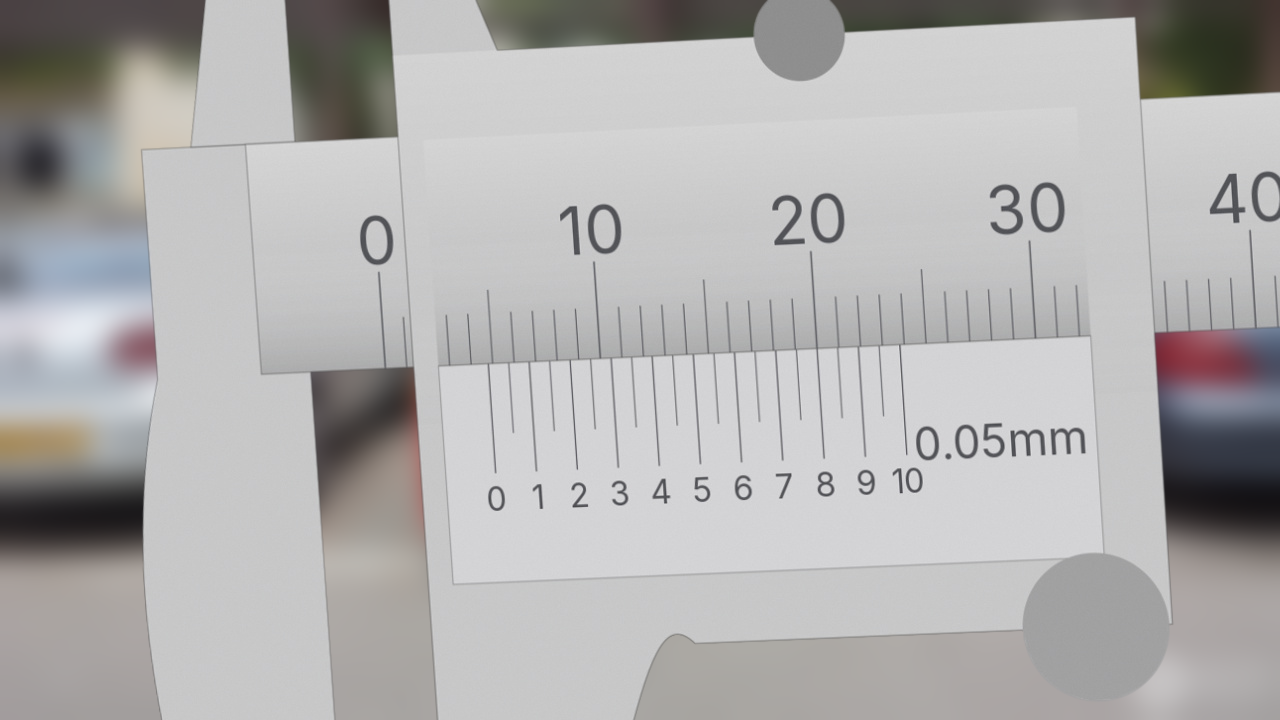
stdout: **4.8** mm
